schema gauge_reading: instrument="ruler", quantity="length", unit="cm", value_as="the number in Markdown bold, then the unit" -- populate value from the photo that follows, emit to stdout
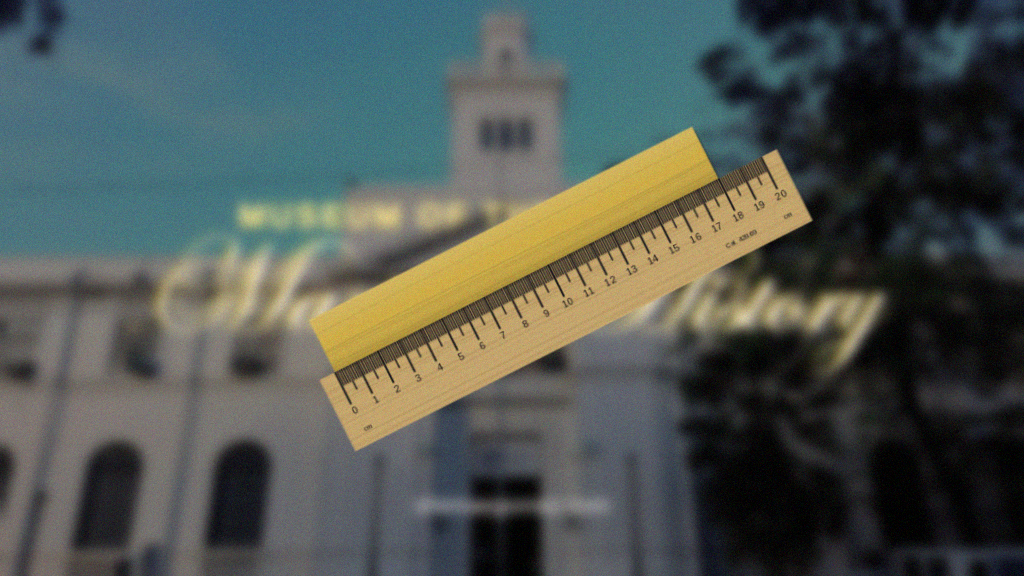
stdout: **18** cm
